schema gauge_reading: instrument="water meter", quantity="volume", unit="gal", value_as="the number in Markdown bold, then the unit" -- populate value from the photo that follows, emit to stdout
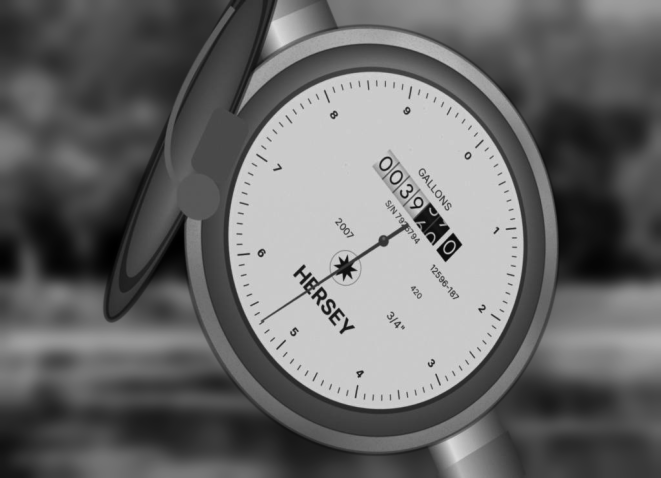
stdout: **39595.3** gal
